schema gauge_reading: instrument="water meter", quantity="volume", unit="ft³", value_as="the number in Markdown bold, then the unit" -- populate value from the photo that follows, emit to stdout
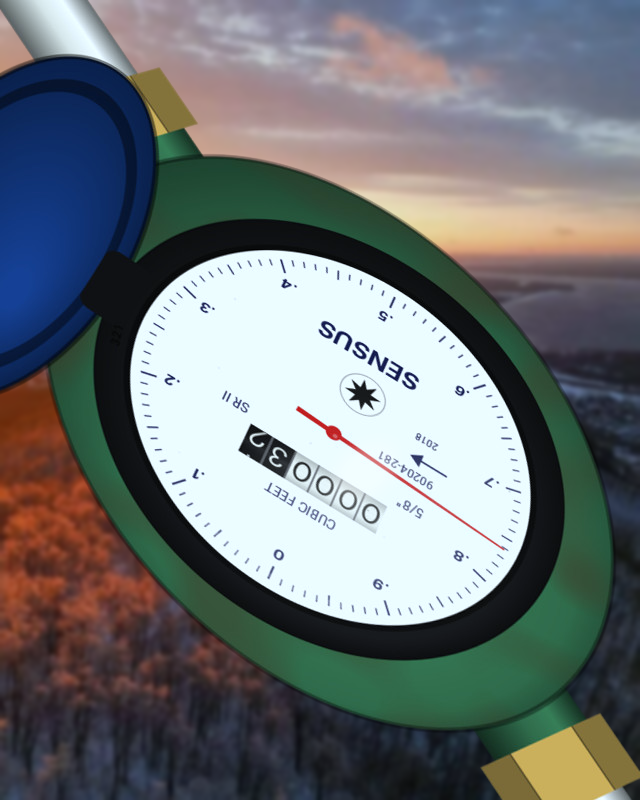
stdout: **31.76** ft³
